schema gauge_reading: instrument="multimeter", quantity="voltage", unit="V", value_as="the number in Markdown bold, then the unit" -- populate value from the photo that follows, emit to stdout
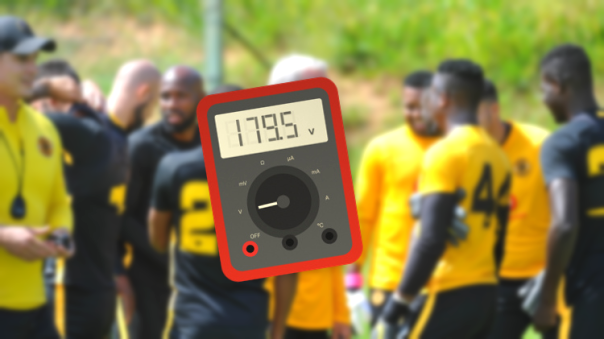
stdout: **179.5** V
